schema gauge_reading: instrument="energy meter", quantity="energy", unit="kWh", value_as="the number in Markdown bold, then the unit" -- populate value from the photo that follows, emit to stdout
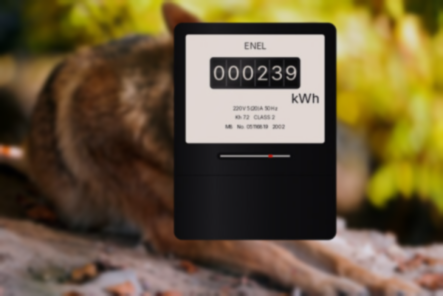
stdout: **239** kWh
